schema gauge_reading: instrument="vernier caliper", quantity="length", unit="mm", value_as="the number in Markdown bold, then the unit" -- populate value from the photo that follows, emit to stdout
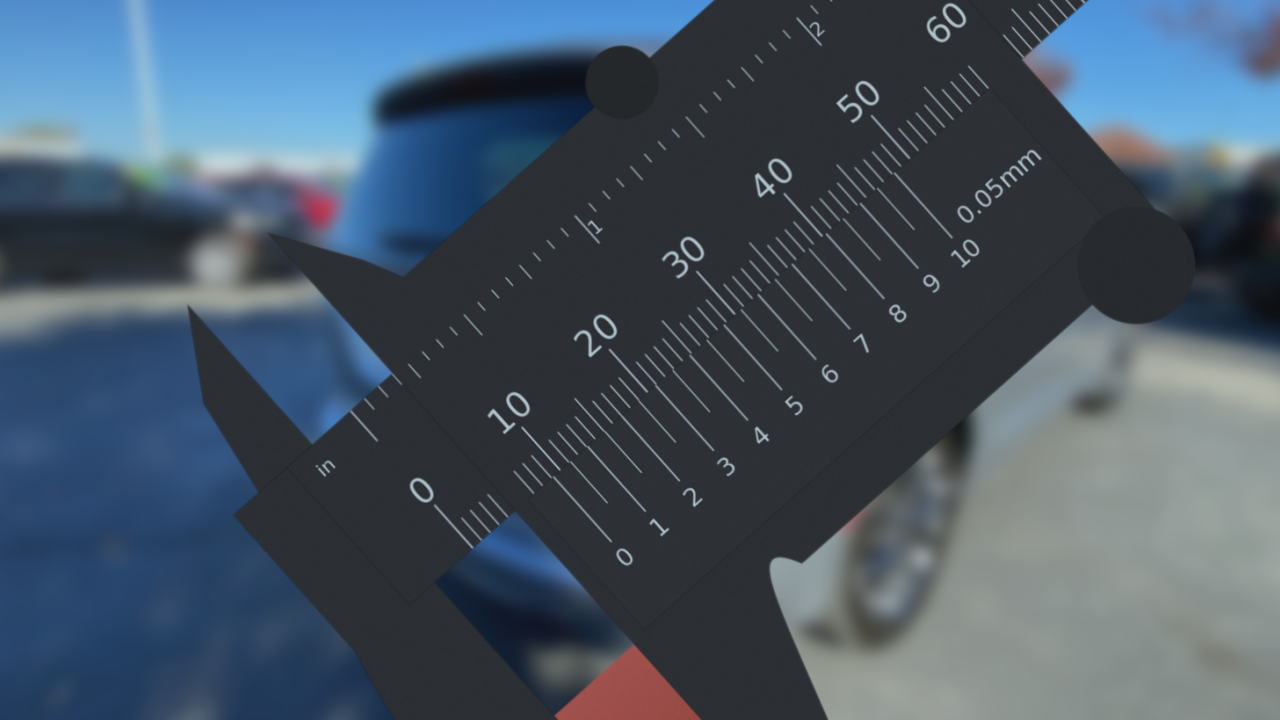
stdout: **9.2** mm
